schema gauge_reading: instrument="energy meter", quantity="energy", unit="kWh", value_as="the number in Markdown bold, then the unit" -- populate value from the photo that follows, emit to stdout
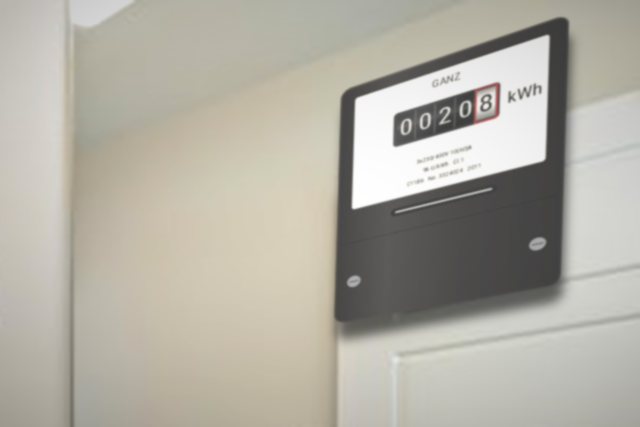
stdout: **20.8** kWh
